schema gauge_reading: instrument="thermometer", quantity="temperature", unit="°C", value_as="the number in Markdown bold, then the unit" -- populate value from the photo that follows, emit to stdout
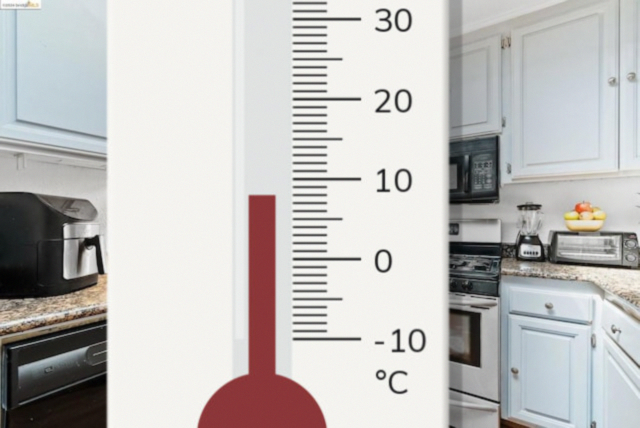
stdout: **8** °C
